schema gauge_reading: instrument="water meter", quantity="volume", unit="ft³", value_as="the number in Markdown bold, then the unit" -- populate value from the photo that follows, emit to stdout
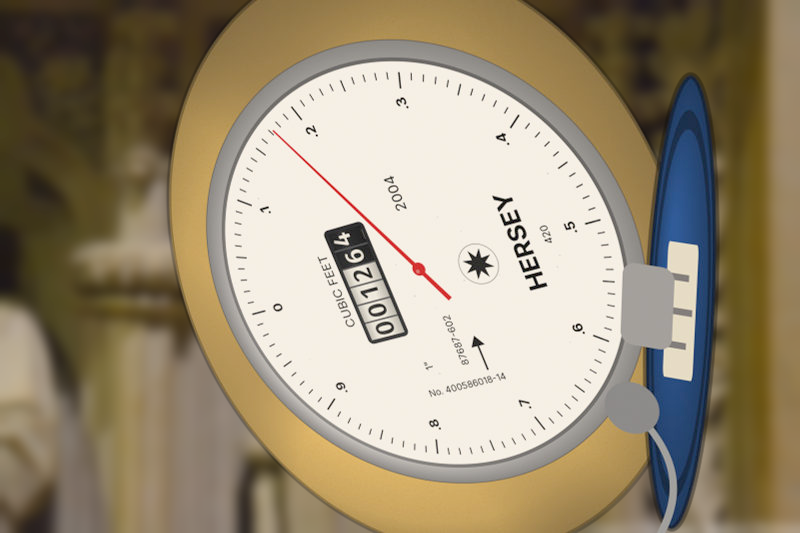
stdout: **1264.17** ft³
